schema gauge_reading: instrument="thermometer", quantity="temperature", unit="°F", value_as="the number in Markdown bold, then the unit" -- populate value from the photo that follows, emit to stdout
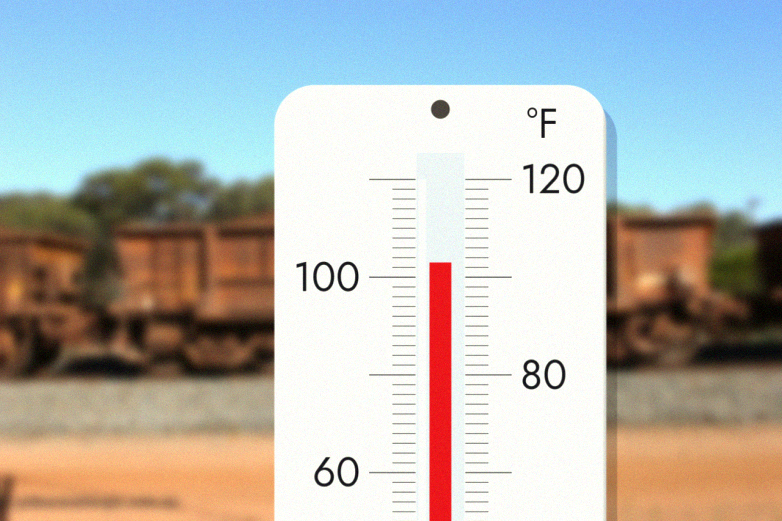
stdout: **103** °F
